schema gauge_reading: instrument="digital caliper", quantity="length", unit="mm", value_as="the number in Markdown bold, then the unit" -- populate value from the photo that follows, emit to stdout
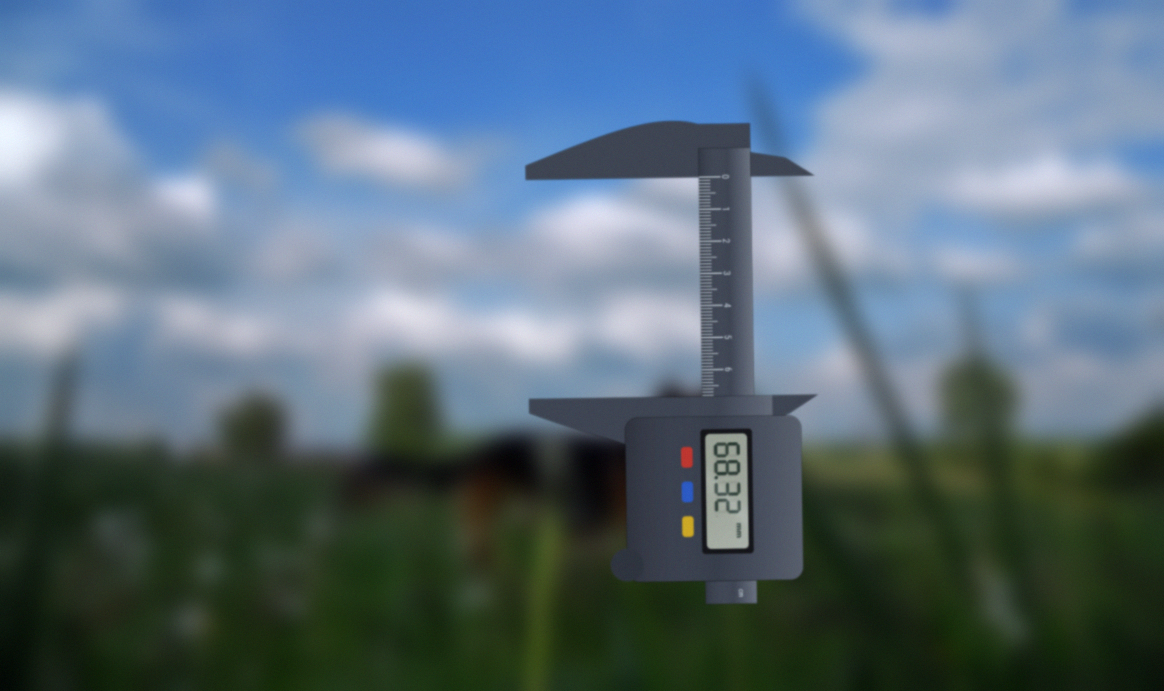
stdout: **68.32** mm
